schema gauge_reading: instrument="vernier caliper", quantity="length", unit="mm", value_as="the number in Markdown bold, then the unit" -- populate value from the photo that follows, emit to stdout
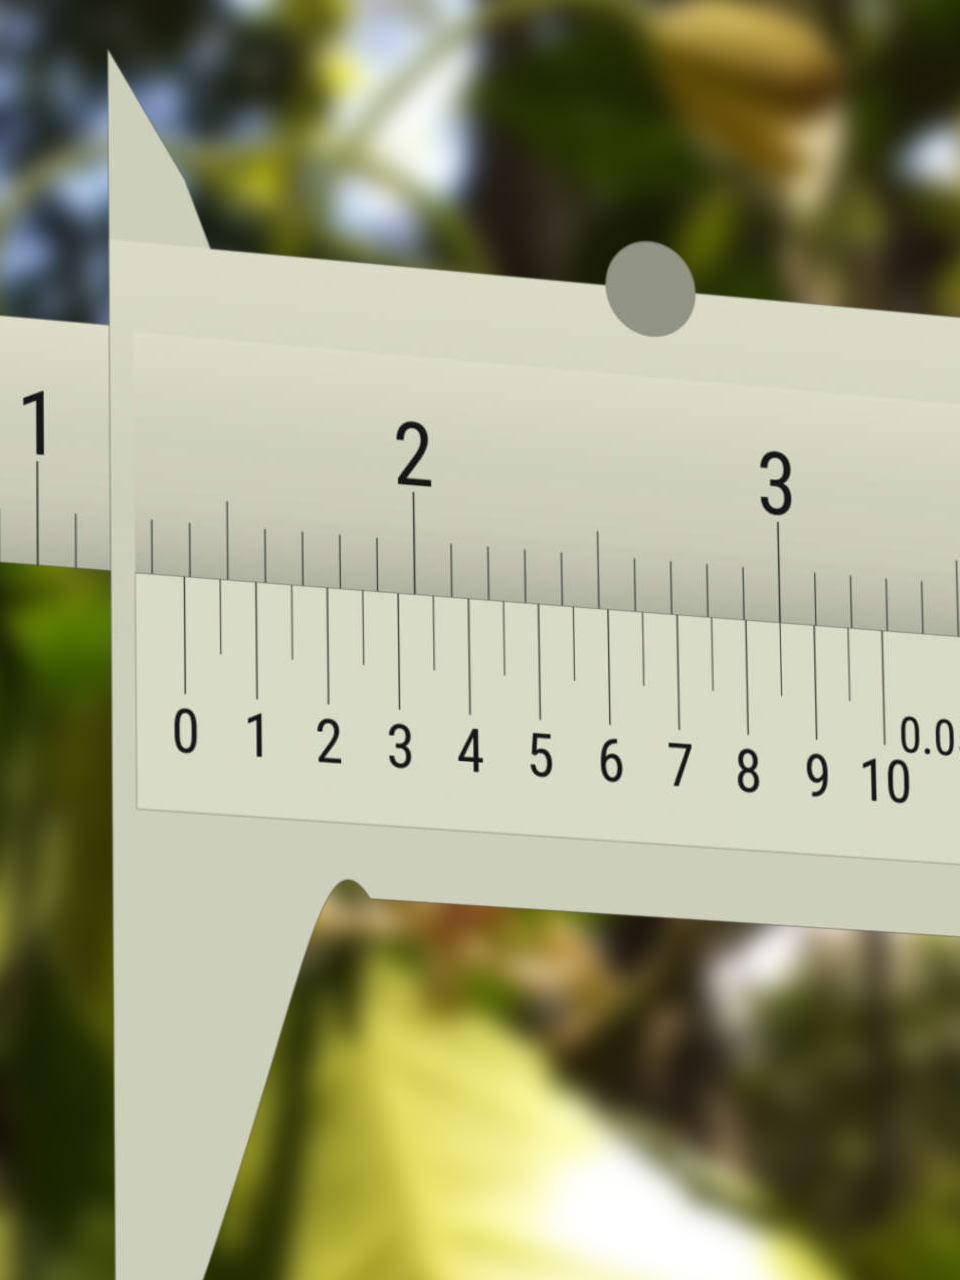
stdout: **13.85** mm
